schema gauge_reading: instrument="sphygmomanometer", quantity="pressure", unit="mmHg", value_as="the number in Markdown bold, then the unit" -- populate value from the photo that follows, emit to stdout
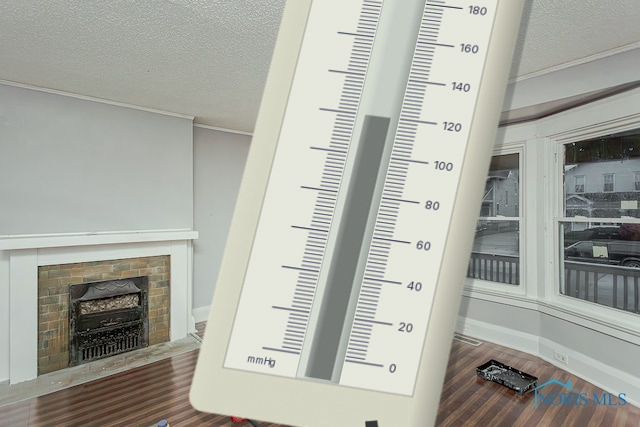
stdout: **120** mmHg
